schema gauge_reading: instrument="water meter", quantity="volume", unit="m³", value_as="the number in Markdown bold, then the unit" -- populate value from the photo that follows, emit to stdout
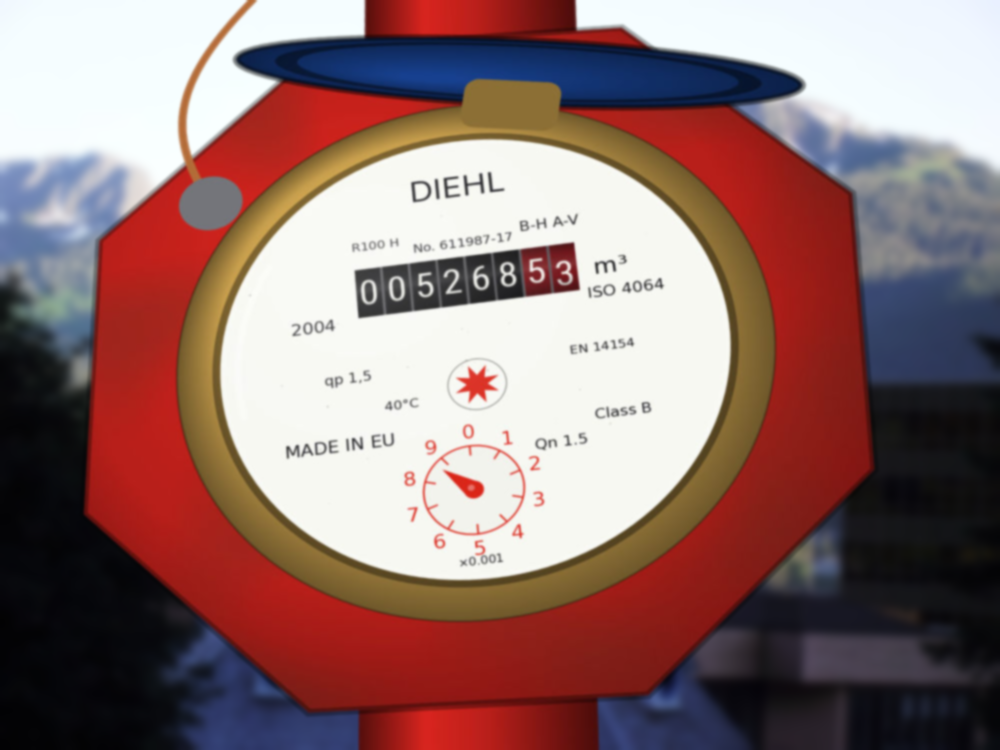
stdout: **5268.528** m³
